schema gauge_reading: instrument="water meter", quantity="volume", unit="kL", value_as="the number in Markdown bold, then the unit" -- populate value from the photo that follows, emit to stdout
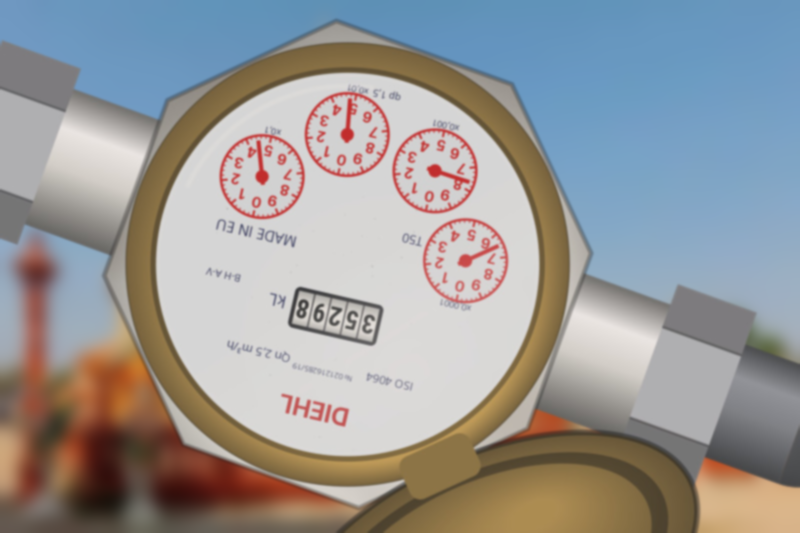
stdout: **35298.4476** kL
